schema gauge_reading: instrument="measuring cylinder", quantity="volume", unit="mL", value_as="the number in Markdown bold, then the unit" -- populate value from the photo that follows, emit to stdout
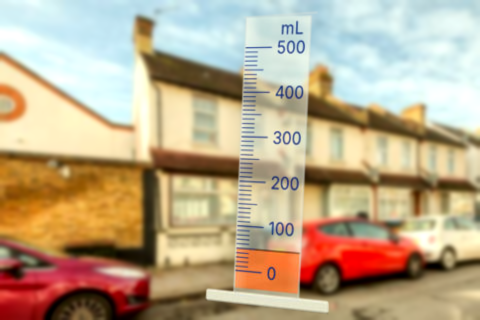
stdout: **50** mL
